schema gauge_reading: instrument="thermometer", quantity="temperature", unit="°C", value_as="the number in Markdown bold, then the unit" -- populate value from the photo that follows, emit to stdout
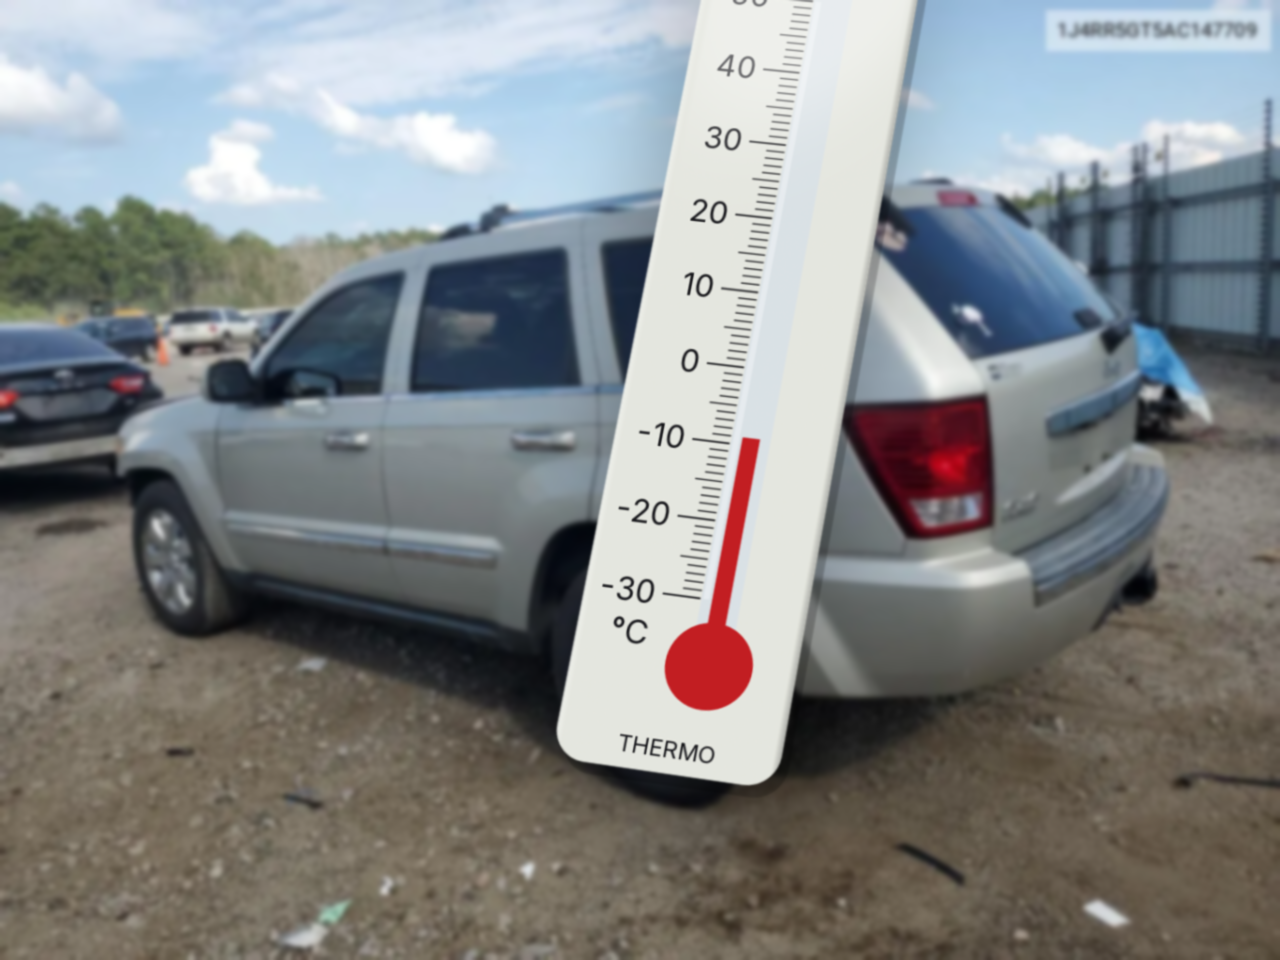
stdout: **-9** °C
